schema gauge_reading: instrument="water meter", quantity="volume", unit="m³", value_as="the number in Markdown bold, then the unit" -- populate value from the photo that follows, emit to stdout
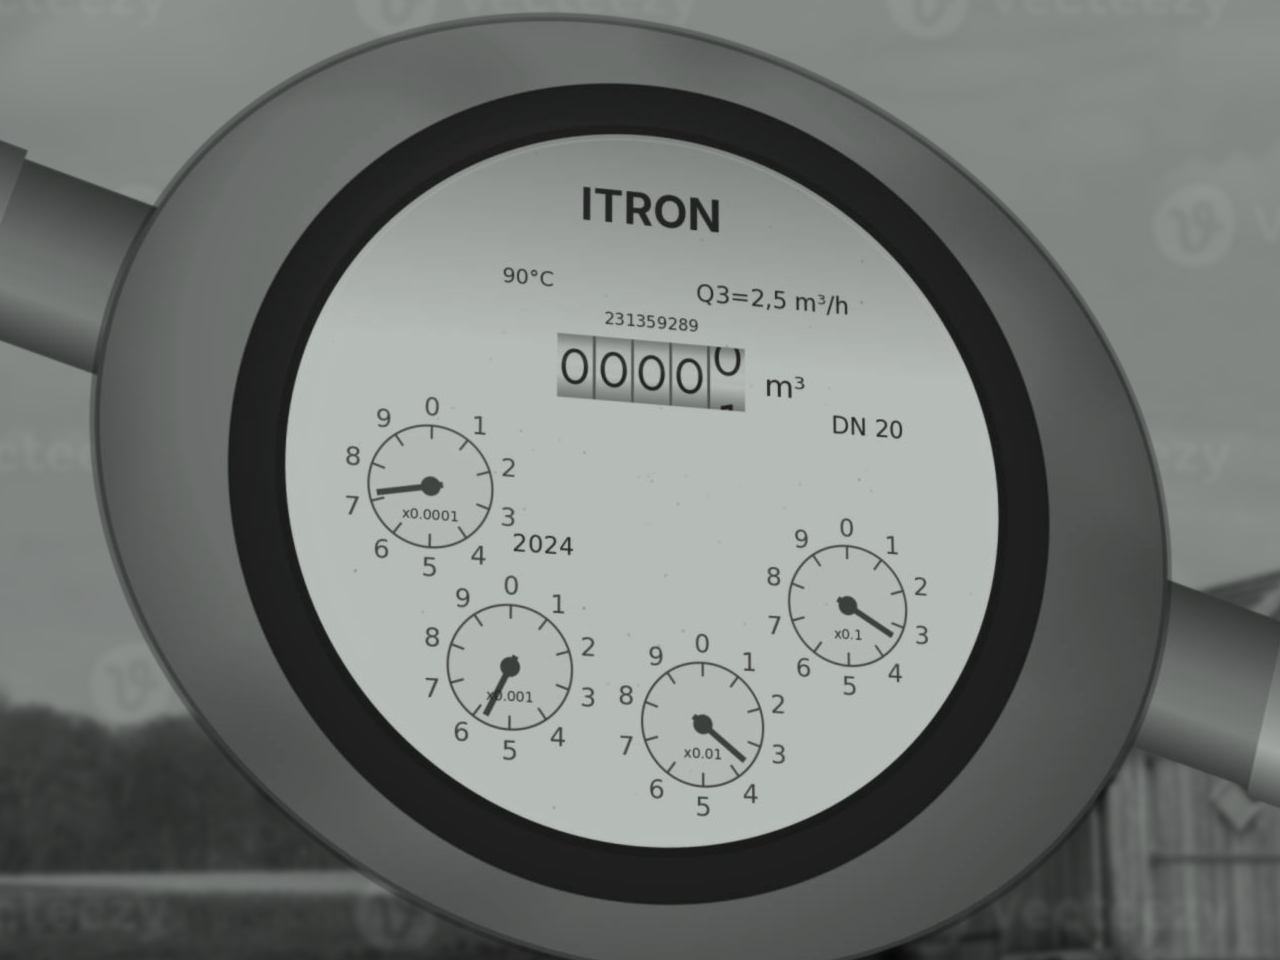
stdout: **0.3357** m³
